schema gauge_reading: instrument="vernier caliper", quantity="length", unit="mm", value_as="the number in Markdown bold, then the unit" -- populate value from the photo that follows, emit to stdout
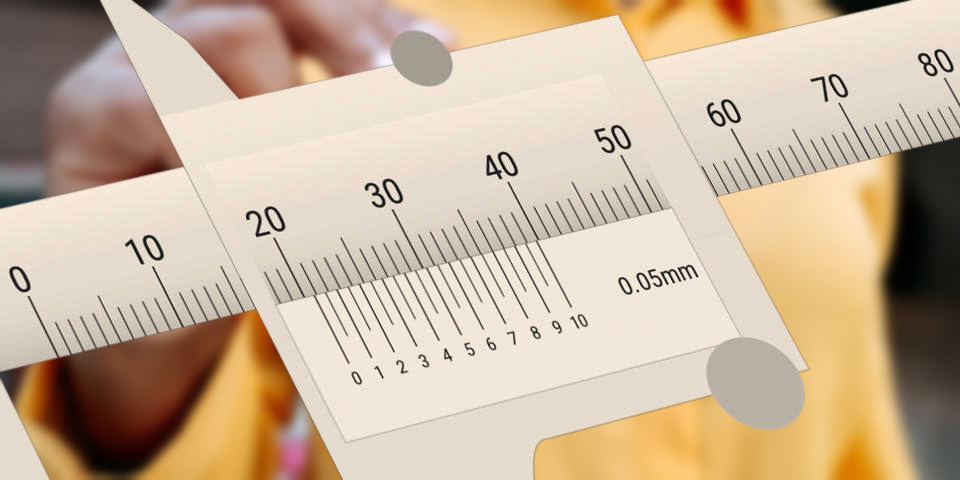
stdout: **20.8** mm
